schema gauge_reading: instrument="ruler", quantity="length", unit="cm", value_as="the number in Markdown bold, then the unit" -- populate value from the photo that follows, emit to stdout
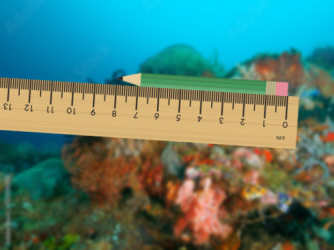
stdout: **8** cm
